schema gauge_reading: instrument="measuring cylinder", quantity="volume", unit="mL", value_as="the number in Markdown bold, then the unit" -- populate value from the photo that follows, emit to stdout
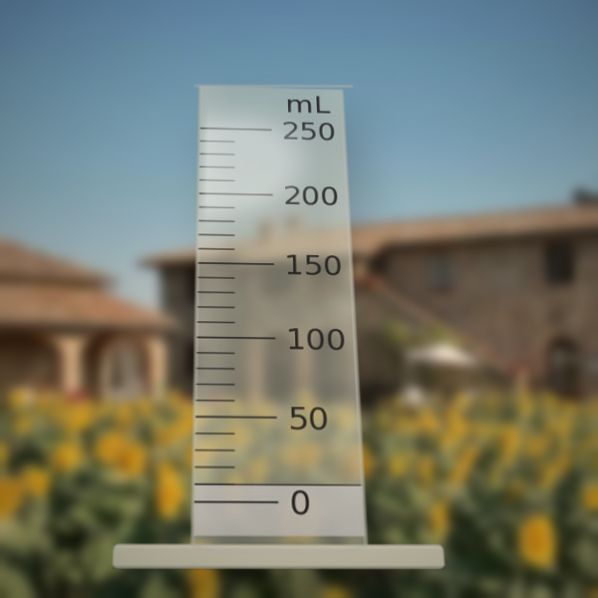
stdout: **10** mL
